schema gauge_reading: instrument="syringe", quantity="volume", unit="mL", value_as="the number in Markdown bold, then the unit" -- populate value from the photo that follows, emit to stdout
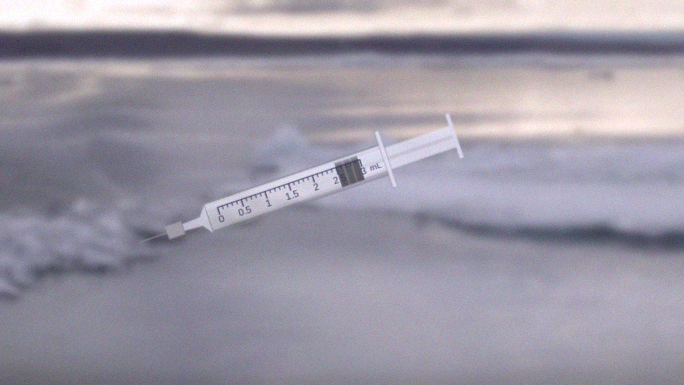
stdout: **2.5** mL
